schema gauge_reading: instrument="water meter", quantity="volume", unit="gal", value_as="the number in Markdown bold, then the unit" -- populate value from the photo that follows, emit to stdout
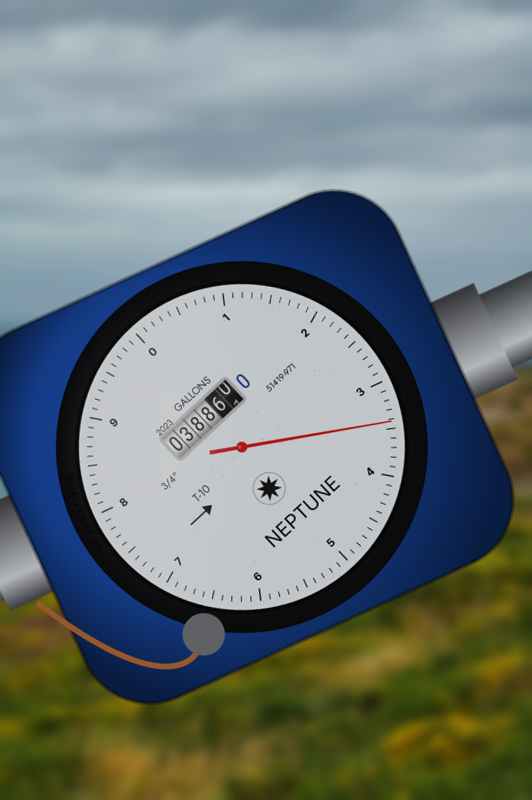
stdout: **388603.4** gal
